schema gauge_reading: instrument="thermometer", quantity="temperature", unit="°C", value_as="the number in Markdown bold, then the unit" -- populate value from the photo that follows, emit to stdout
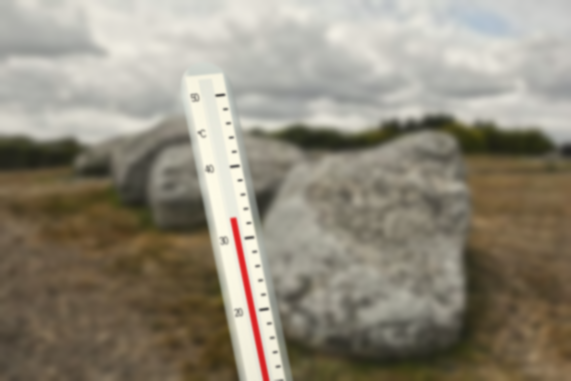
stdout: **33** °C
